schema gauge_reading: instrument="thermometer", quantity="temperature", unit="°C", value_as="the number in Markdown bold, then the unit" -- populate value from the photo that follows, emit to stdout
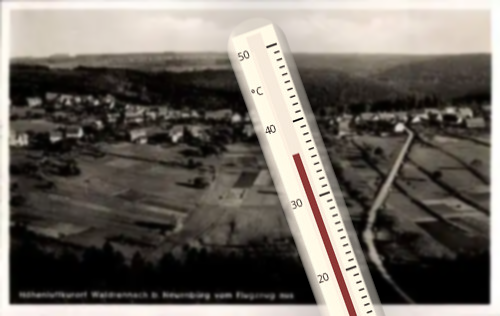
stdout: **36** °C
